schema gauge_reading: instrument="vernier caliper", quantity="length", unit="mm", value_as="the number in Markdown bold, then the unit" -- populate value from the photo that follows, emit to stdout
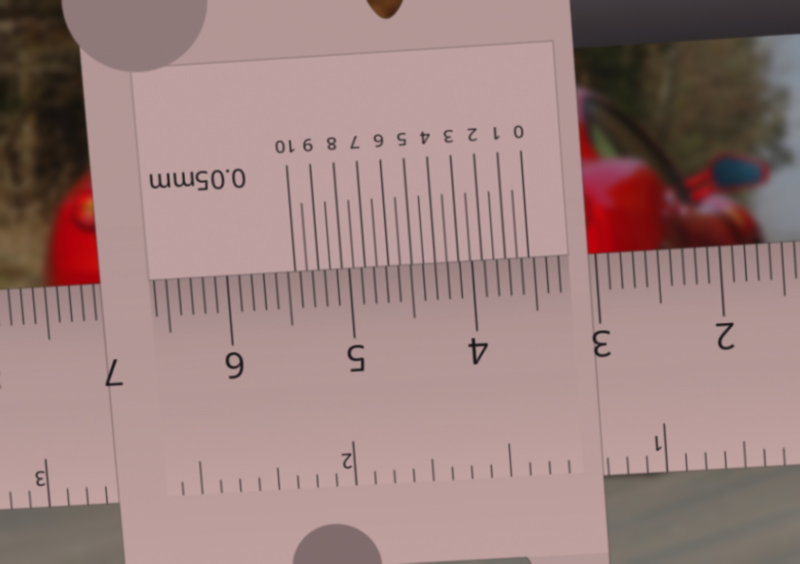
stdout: **35.4** mm
